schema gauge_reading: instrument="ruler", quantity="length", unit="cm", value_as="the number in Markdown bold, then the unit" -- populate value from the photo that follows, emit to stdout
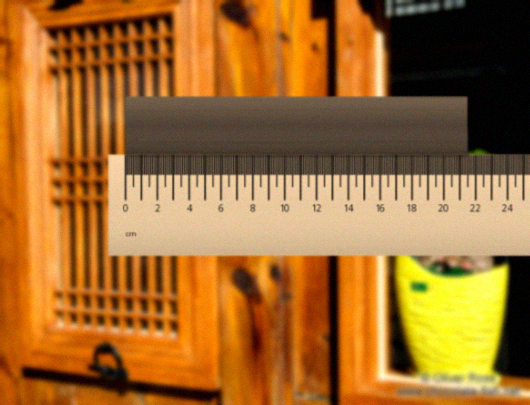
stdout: **21.5** cm
